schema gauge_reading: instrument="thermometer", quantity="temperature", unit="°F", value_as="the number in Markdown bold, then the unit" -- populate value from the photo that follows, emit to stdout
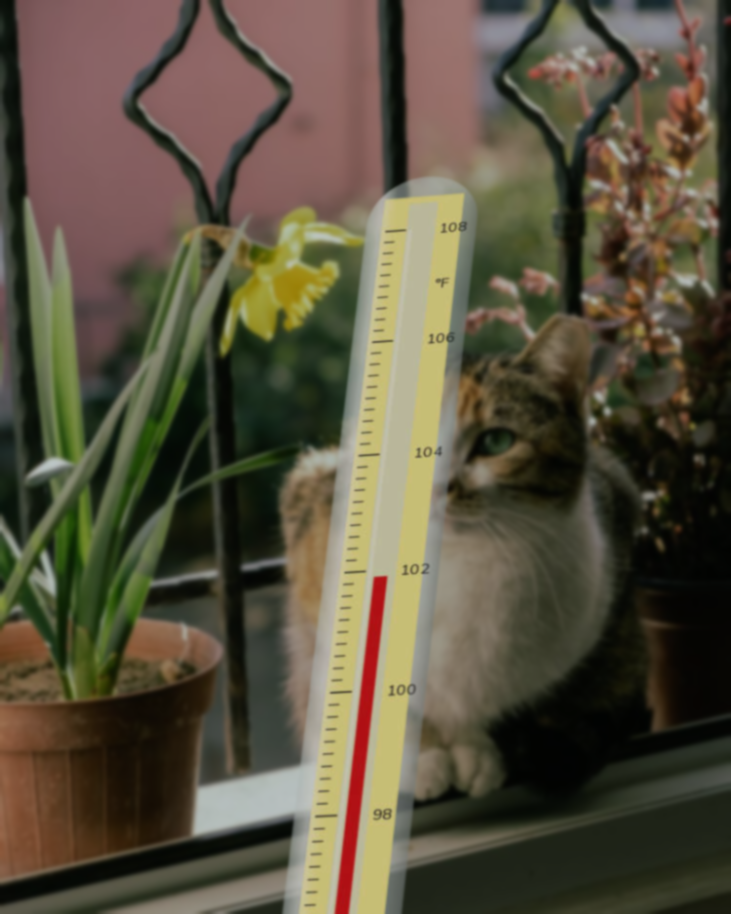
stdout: **101.9** °F
